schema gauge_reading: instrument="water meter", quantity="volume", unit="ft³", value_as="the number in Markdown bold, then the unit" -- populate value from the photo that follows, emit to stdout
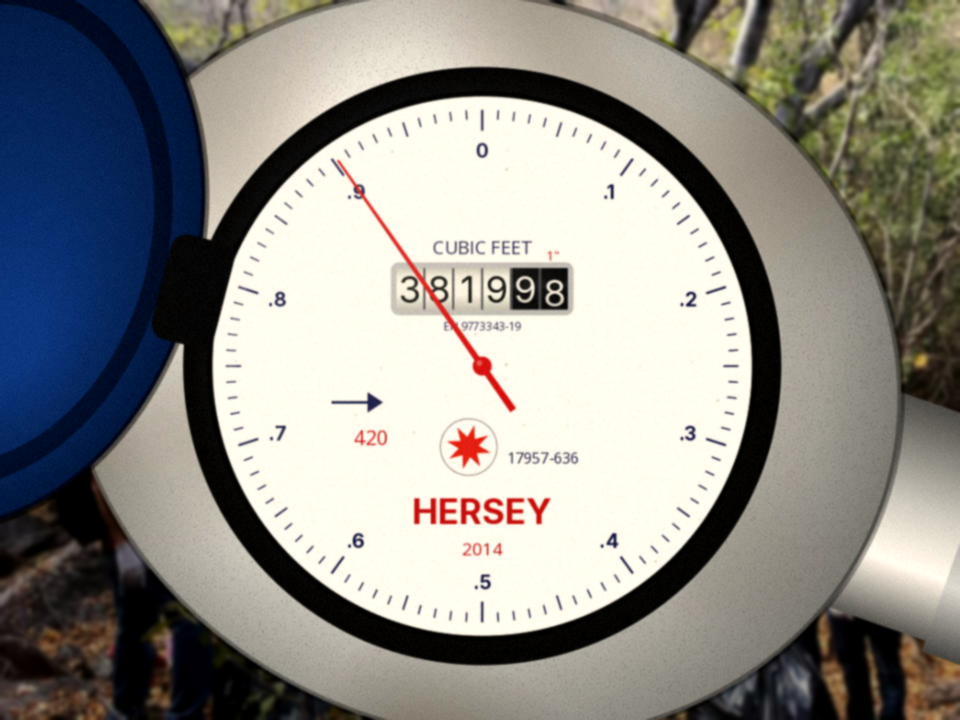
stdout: **381997.90** ft³
